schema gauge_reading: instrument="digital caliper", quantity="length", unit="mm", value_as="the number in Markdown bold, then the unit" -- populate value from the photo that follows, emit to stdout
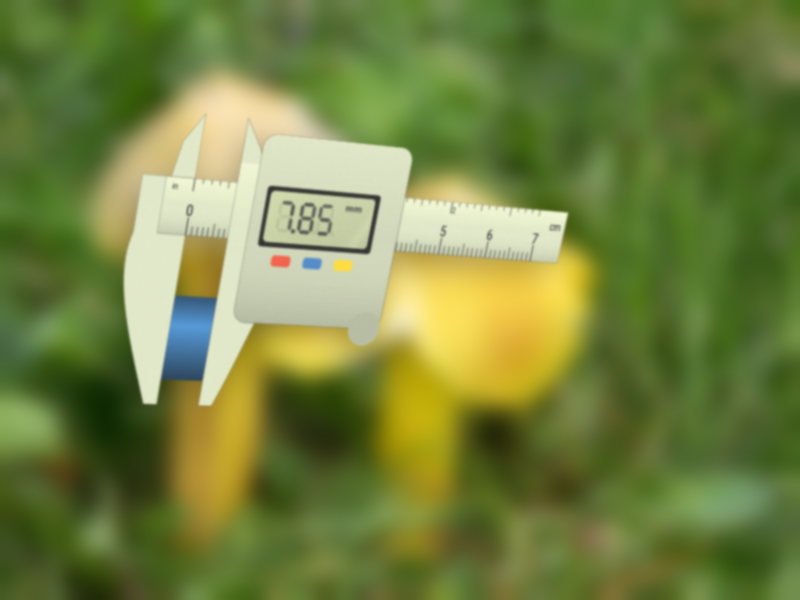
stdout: **7.85** mm
